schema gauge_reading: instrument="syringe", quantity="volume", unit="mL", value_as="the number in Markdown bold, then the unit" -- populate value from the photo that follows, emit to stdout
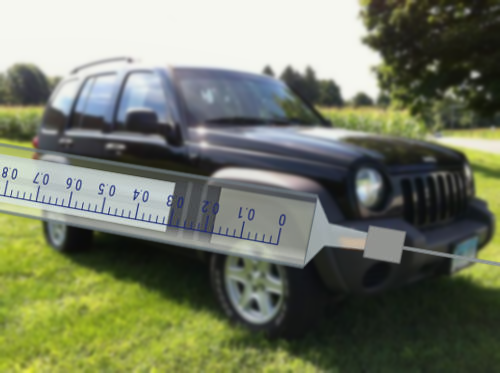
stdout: **0.18** mL
